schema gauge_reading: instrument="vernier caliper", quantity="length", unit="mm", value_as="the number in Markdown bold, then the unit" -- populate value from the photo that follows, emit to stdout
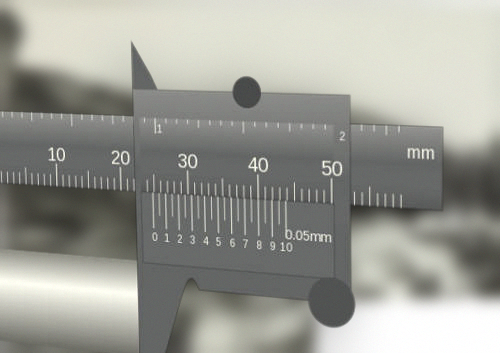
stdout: **24.8** mm
